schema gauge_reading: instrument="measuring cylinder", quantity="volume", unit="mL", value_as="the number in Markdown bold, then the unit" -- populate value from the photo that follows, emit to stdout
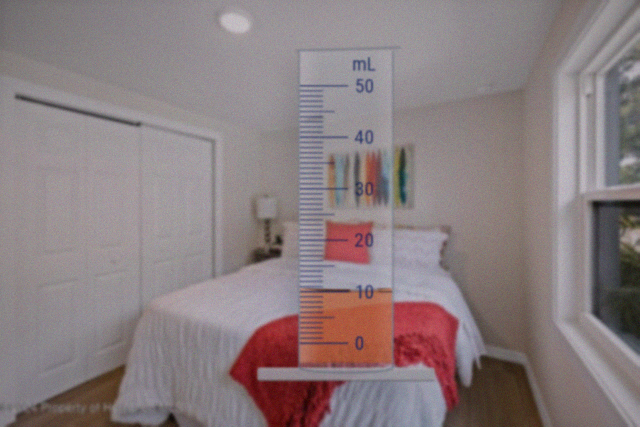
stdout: **10** mL
